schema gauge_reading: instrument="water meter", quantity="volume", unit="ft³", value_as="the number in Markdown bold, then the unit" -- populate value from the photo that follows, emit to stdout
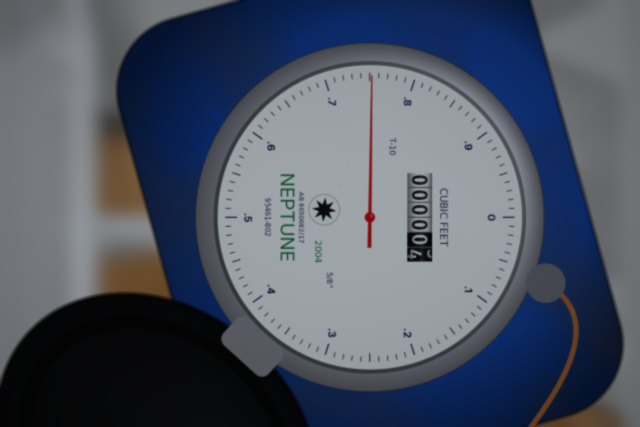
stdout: **3.75** ft³
